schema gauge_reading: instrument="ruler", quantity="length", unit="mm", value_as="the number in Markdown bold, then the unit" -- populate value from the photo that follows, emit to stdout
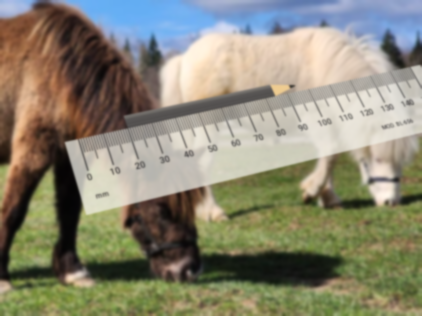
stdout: **75** mm
